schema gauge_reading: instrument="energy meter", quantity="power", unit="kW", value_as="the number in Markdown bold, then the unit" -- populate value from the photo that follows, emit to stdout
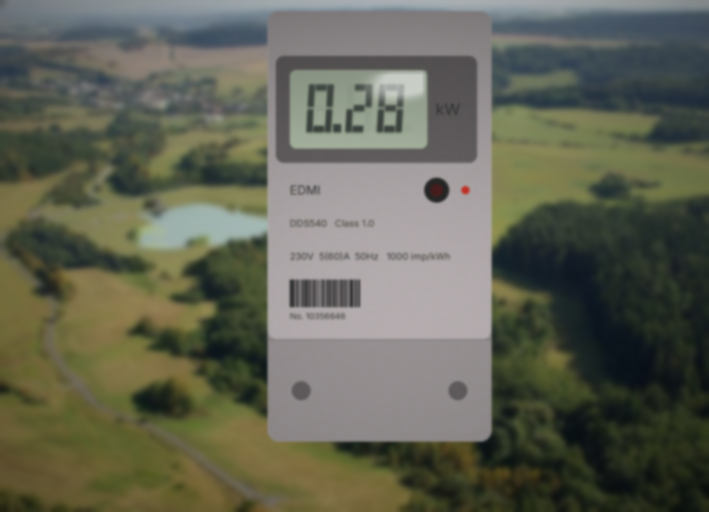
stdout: **0.28** kW
